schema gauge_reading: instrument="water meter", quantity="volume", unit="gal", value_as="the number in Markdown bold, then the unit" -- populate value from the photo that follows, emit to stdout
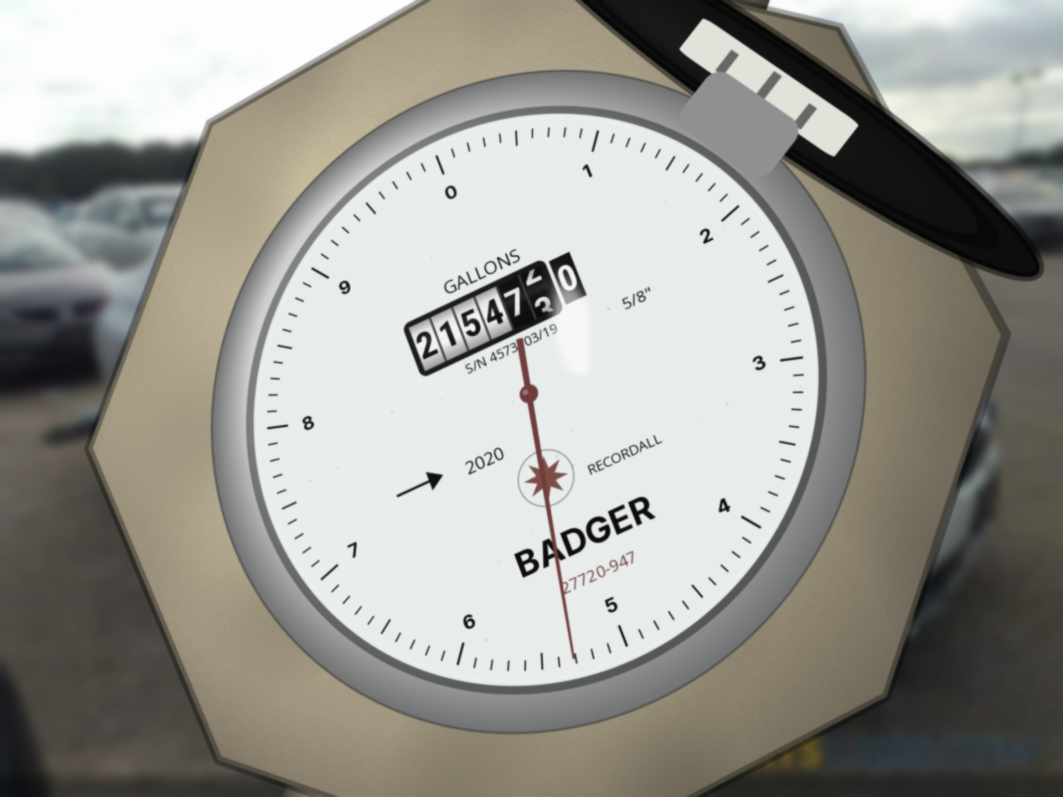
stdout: **2154725.3** gal
